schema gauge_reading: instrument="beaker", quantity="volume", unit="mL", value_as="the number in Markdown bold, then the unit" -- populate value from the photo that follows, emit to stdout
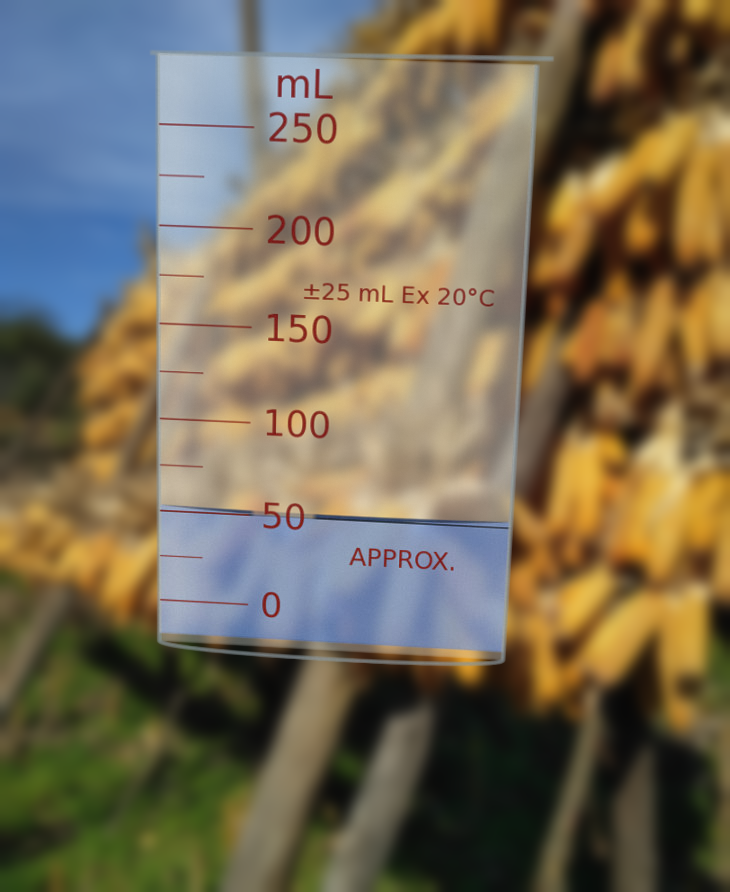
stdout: **50** mL
